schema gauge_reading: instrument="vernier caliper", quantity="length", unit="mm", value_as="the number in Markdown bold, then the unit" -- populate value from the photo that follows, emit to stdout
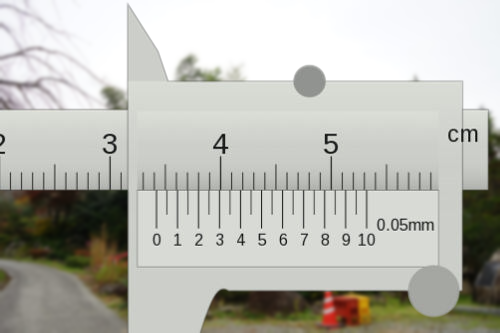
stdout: **34.2** mm
